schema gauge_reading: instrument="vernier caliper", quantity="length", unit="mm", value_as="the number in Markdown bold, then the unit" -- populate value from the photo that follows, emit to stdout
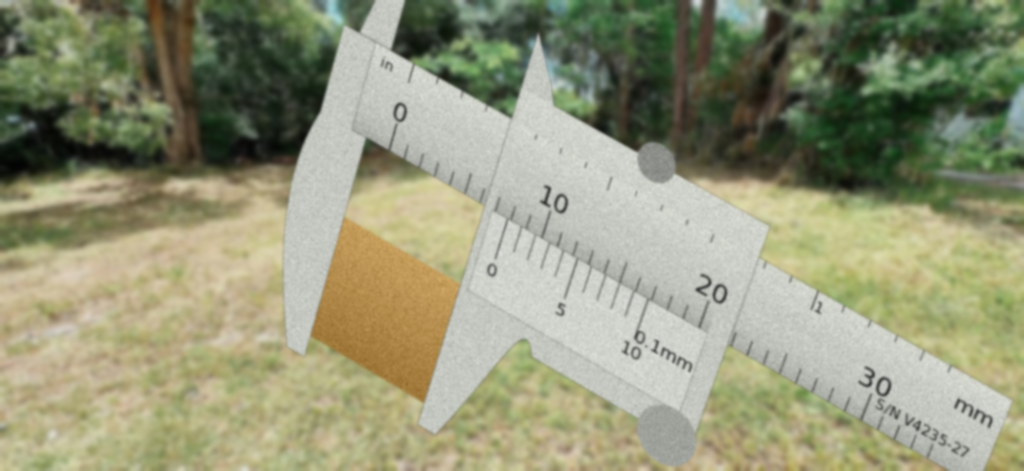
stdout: **7.8** mm
